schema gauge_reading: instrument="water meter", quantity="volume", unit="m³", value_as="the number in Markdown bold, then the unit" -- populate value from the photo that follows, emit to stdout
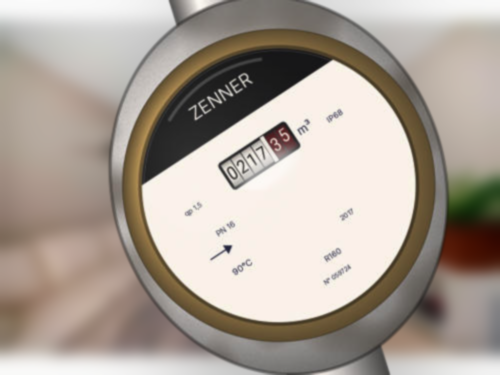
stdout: **217.35** m³
